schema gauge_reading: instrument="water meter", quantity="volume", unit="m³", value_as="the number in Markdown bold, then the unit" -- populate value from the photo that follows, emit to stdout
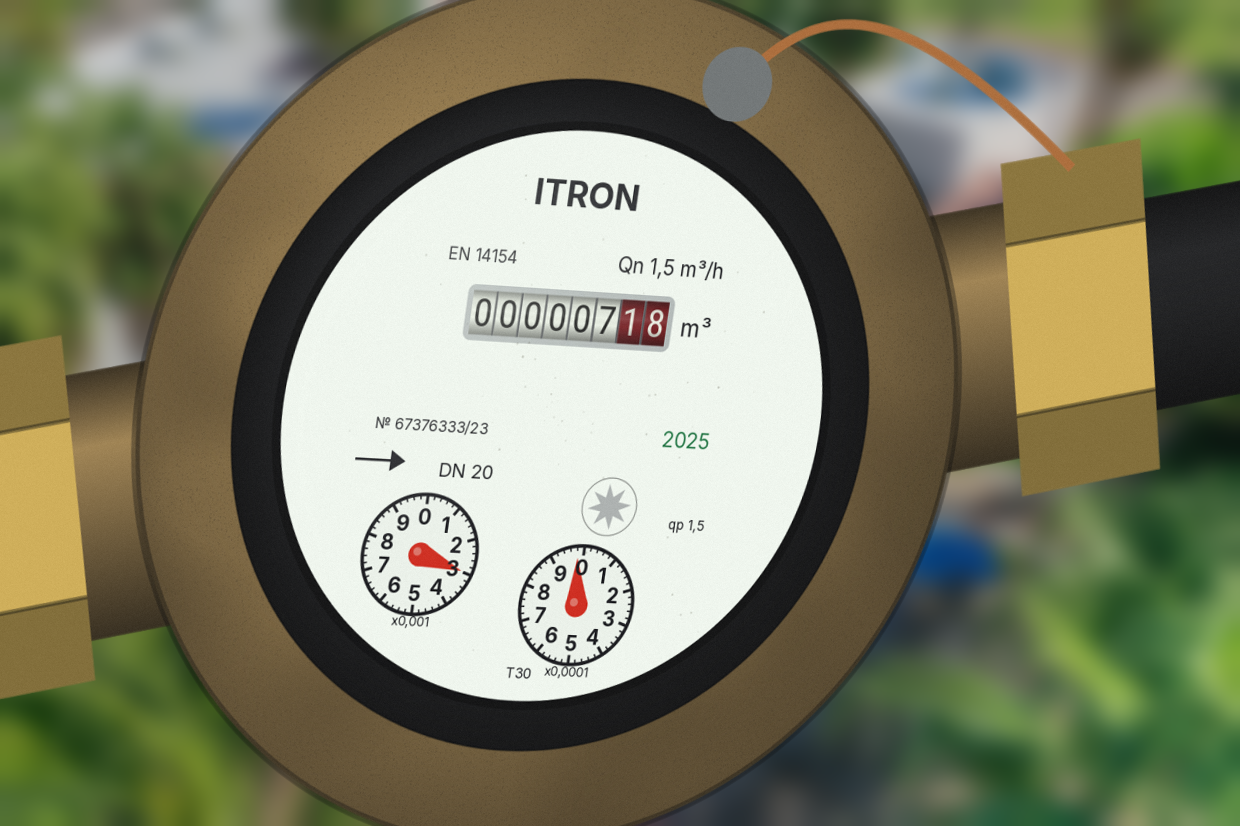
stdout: **7.1829** m³
